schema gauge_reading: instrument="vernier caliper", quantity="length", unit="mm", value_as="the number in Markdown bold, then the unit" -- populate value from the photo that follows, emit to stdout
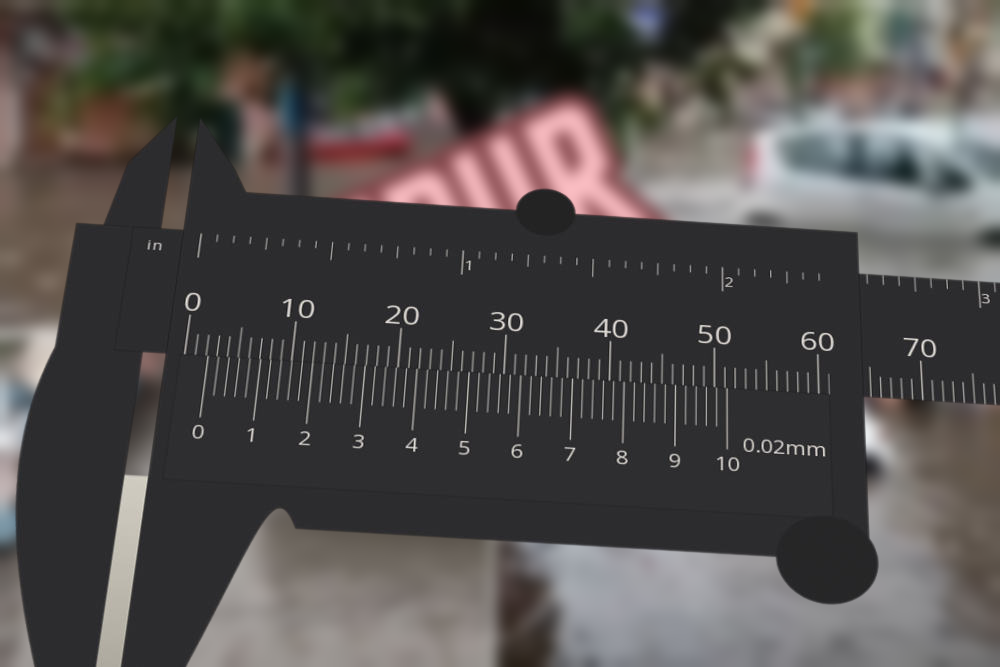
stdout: **2.2** mm
